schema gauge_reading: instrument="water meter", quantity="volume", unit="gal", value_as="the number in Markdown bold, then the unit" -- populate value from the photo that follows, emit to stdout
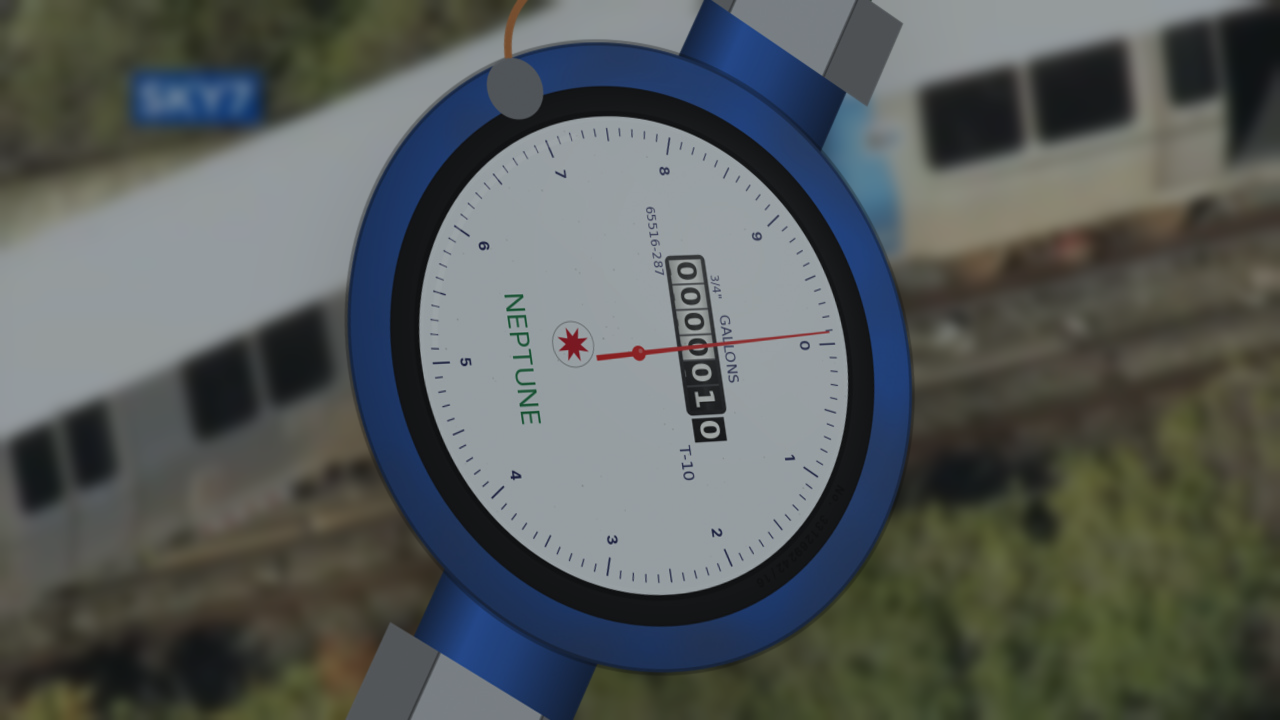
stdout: **9.9** gal
